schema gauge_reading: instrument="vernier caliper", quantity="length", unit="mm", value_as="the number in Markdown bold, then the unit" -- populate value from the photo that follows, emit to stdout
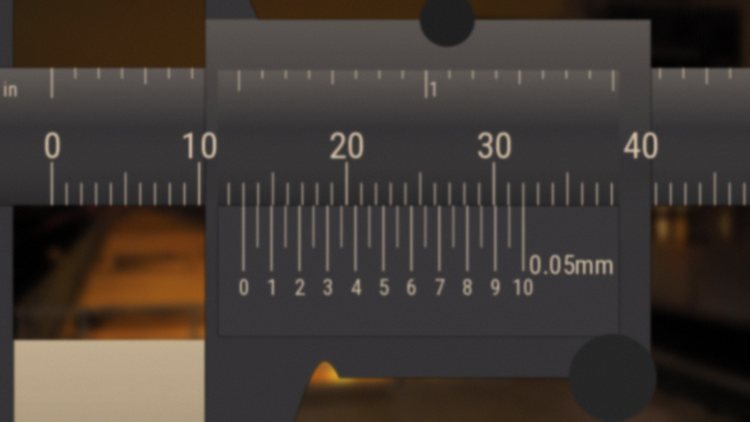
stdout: **13.0** mm
